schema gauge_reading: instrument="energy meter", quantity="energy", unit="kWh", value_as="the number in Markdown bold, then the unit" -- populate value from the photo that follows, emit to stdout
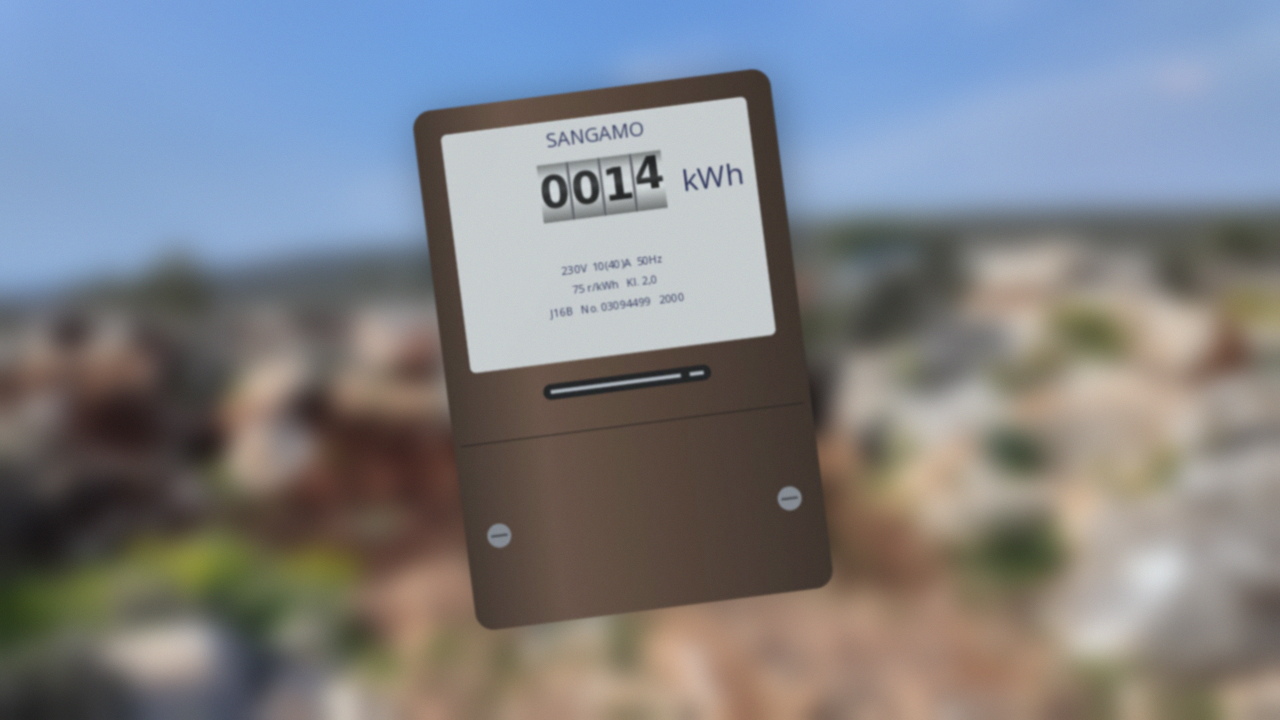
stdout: **14** kWh
